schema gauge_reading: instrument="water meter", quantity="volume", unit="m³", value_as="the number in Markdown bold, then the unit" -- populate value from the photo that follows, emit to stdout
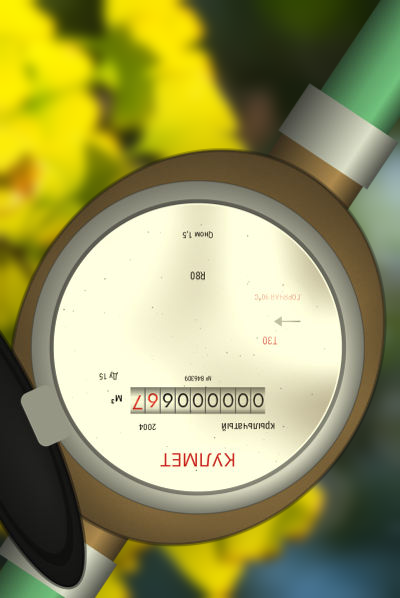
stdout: **6.67** m³
